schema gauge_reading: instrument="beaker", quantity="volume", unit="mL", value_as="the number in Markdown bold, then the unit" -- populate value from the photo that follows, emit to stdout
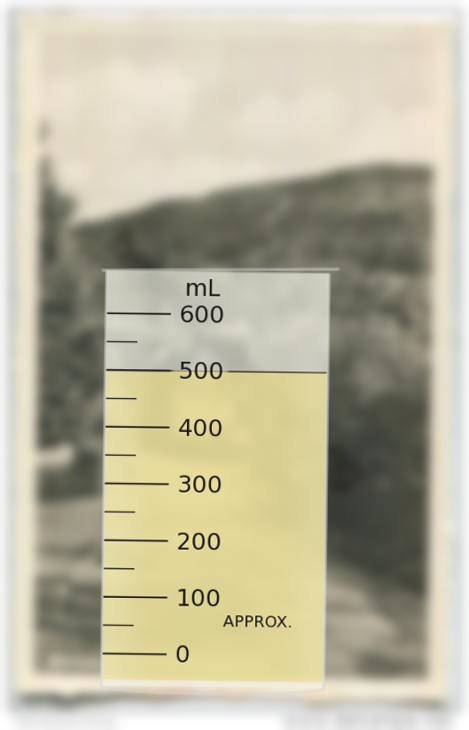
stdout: **500** mL
